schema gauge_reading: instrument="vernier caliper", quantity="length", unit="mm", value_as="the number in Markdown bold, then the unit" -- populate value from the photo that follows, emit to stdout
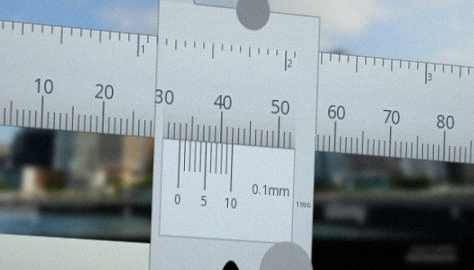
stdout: **33.0** mm
